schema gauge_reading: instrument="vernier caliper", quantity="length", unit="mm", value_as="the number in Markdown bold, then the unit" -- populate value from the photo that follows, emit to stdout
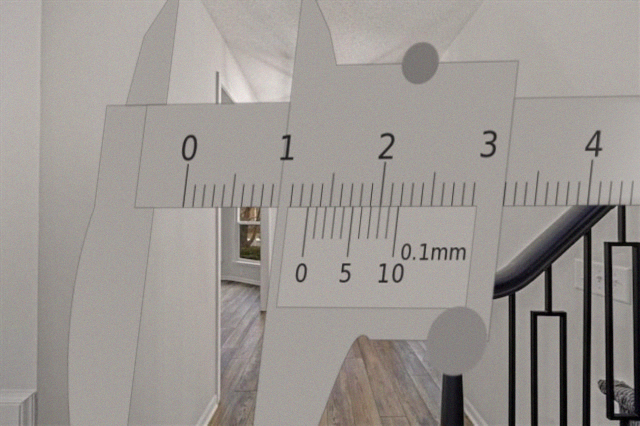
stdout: **12.8** mm
